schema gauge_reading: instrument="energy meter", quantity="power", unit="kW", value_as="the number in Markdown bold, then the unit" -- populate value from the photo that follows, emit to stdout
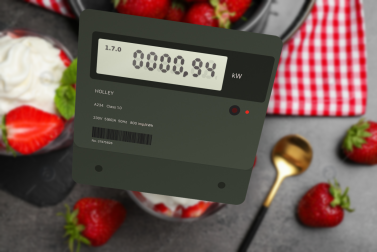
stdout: **0.94** kW
